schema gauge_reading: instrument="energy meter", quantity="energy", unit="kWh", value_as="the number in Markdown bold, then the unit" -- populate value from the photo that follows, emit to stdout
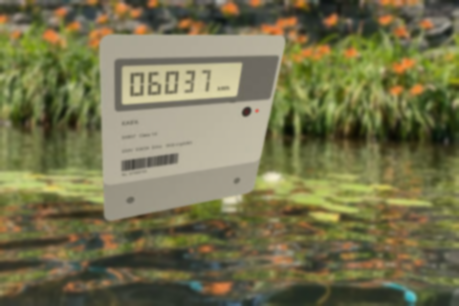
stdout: **6037** kWh
